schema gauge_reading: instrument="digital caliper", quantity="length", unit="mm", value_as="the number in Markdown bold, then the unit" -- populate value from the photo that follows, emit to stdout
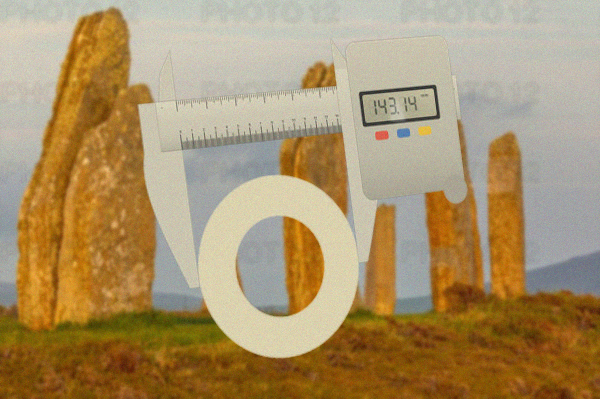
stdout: **143.14** mm
